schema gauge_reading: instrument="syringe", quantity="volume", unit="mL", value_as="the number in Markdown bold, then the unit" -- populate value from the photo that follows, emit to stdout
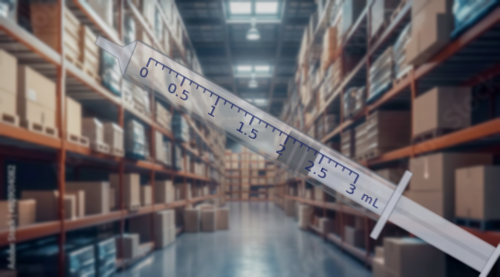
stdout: **2** mL
